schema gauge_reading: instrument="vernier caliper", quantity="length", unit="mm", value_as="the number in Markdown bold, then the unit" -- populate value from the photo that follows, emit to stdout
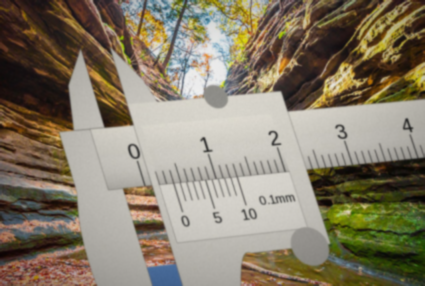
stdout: **4.0** mm
